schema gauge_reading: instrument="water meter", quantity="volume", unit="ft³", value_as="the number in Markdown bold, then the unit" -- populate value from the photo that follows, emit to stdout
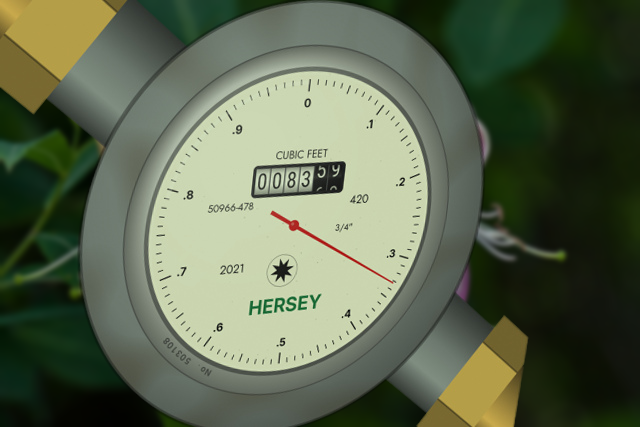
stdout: **8359.33** ft³
